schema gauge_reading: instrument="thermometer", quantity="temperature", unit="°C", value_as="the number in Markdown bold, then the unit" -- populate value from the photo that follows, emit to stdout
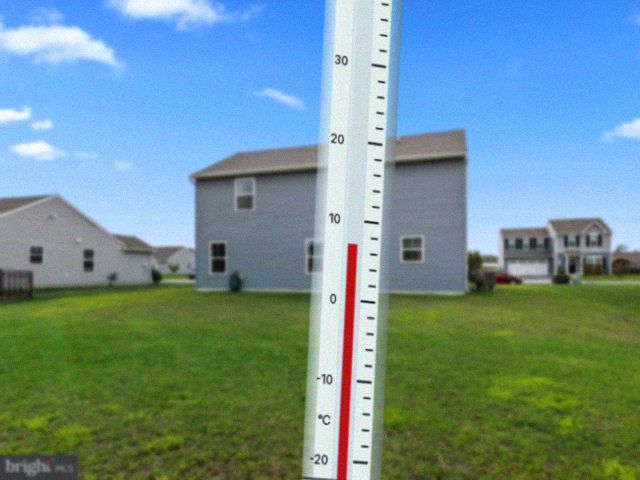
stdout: **7** °C
